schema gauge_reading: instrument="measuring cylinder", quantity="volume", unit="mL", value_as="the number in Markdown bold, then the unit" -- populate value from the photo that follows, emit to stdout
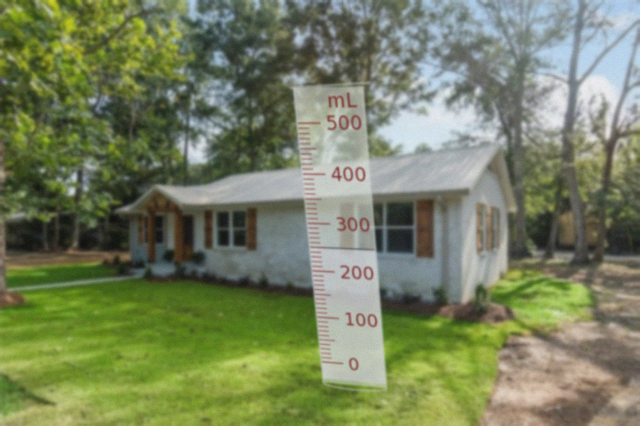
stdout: **250** mL
